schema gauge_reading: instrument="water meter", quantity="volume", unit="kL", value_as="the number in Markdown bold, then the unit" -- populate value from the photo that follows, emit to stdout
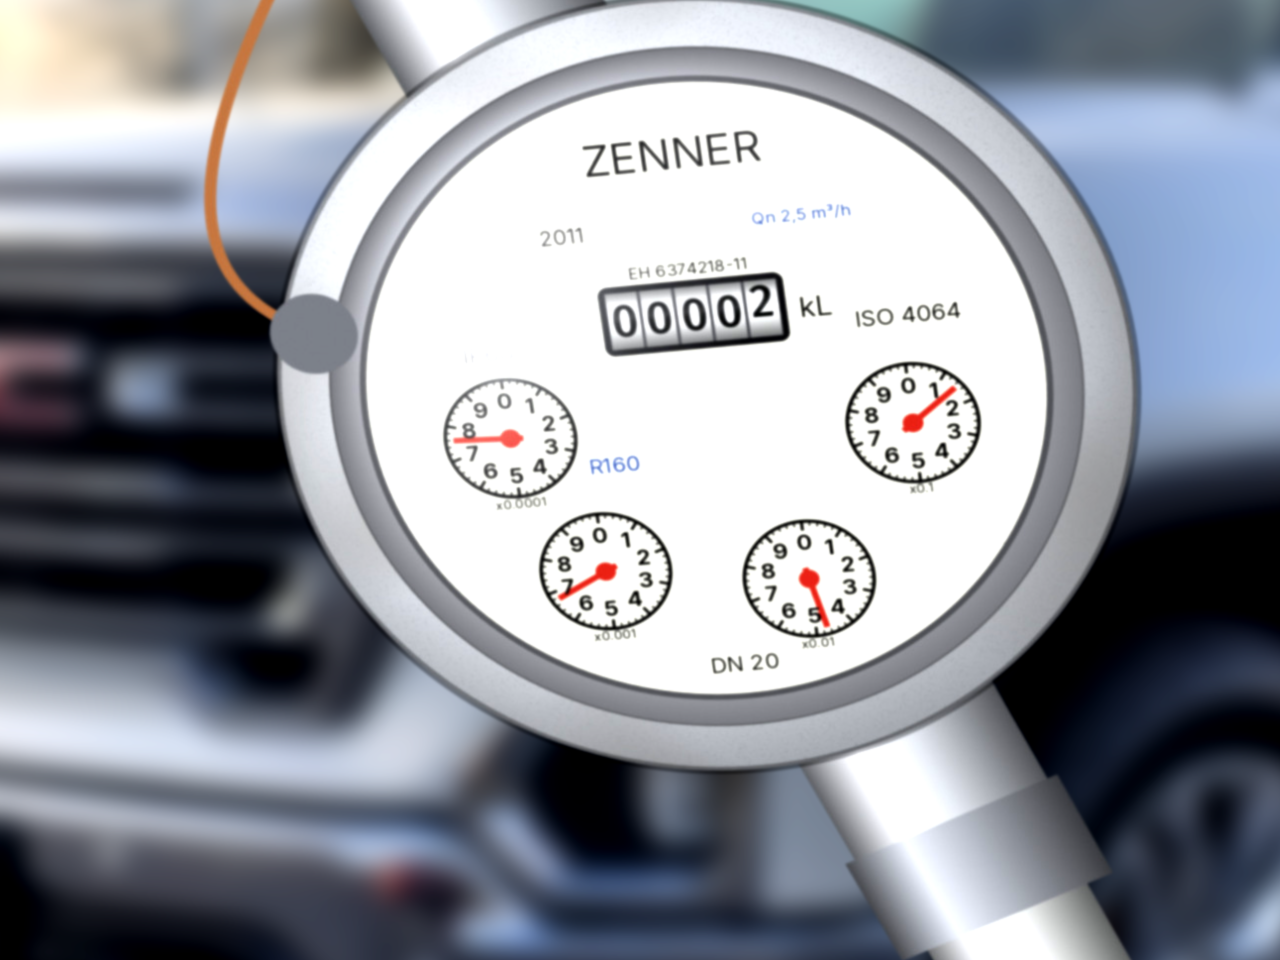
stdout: **2.1467** kL
